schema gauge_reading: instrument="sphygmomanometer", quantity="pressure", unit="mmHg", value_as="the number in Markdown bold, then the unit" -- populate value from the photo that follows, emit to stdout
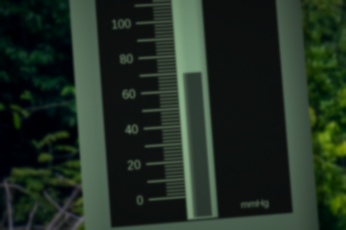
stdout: **70** mmHg
